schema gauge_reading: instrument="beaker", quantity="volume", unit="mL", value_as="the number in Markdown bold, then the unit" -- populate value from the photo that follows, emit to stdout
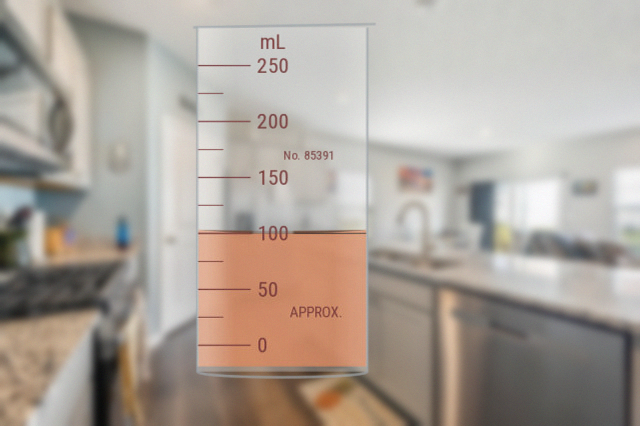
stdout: **100** mL
